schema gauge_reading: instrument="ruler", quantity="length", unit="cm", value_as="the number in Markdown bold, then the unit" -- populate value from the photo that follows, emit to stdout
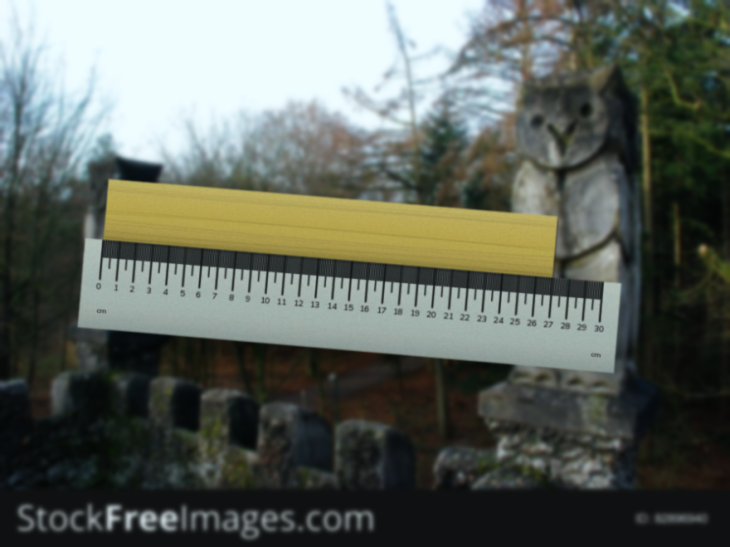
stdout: **27** cm
